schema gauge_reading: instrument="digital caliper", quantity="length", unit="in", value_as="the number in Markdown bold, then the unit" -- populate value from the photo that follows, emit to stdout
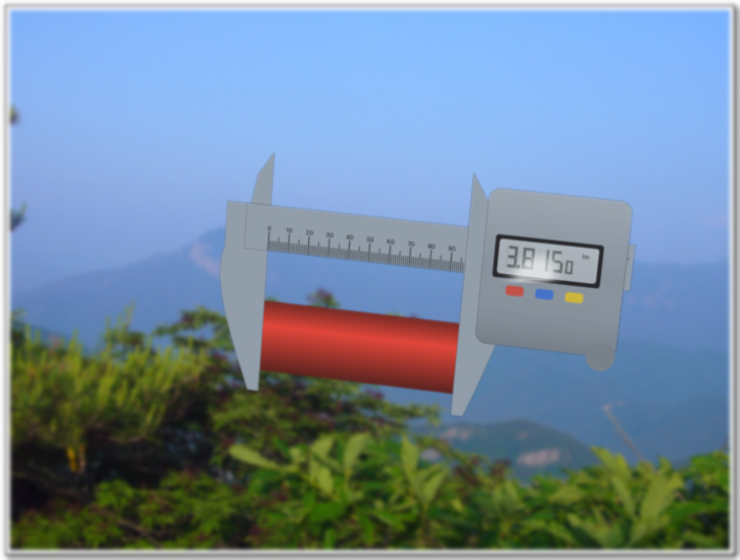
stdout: **3.8150** in
